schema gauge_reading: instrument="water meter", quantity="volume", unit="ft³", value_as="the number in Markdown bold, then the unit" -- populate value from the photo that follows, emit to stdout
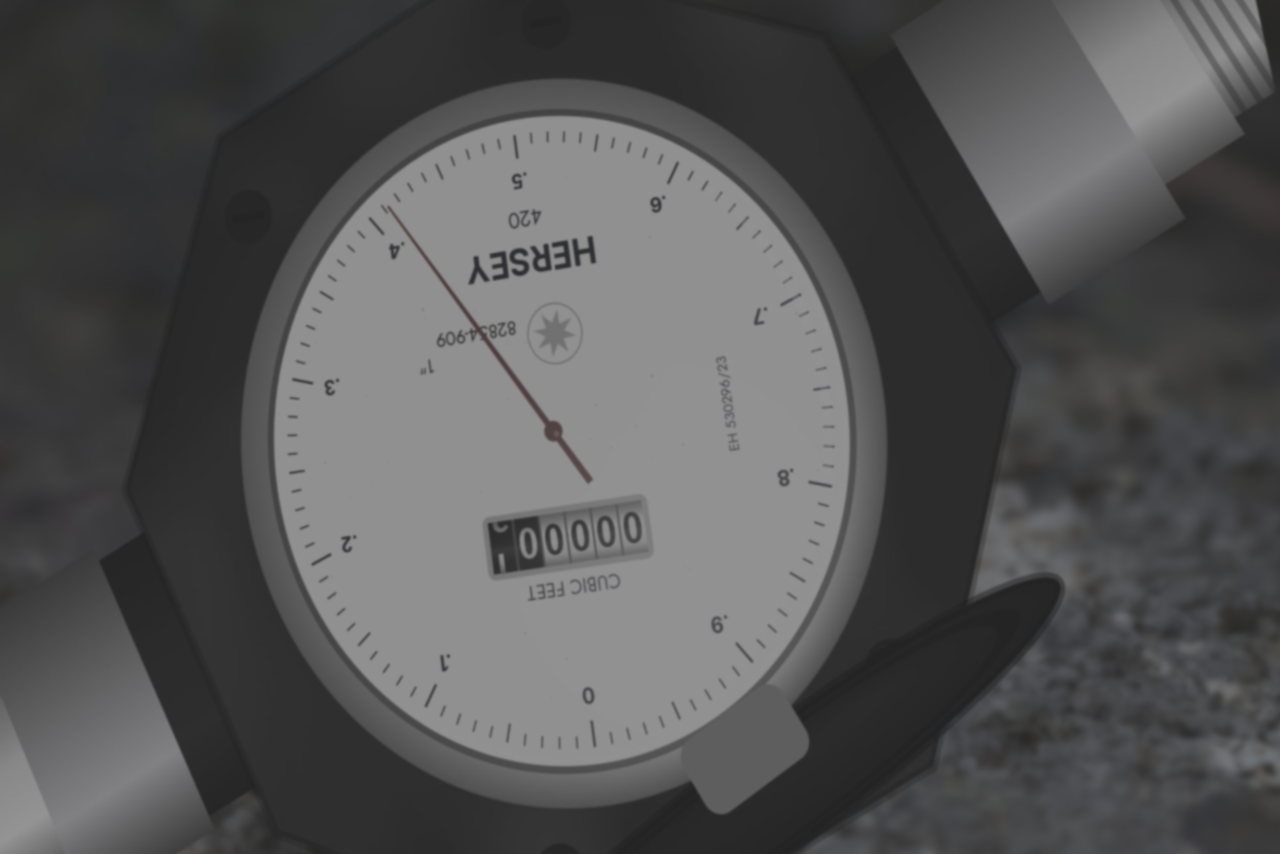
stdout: **1.41** ft³
